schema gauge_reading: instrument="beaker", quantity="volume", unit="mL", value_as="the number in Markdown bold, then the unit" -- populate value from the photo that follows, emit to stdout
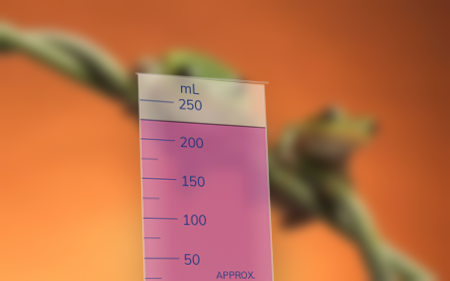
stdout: **225** mL
